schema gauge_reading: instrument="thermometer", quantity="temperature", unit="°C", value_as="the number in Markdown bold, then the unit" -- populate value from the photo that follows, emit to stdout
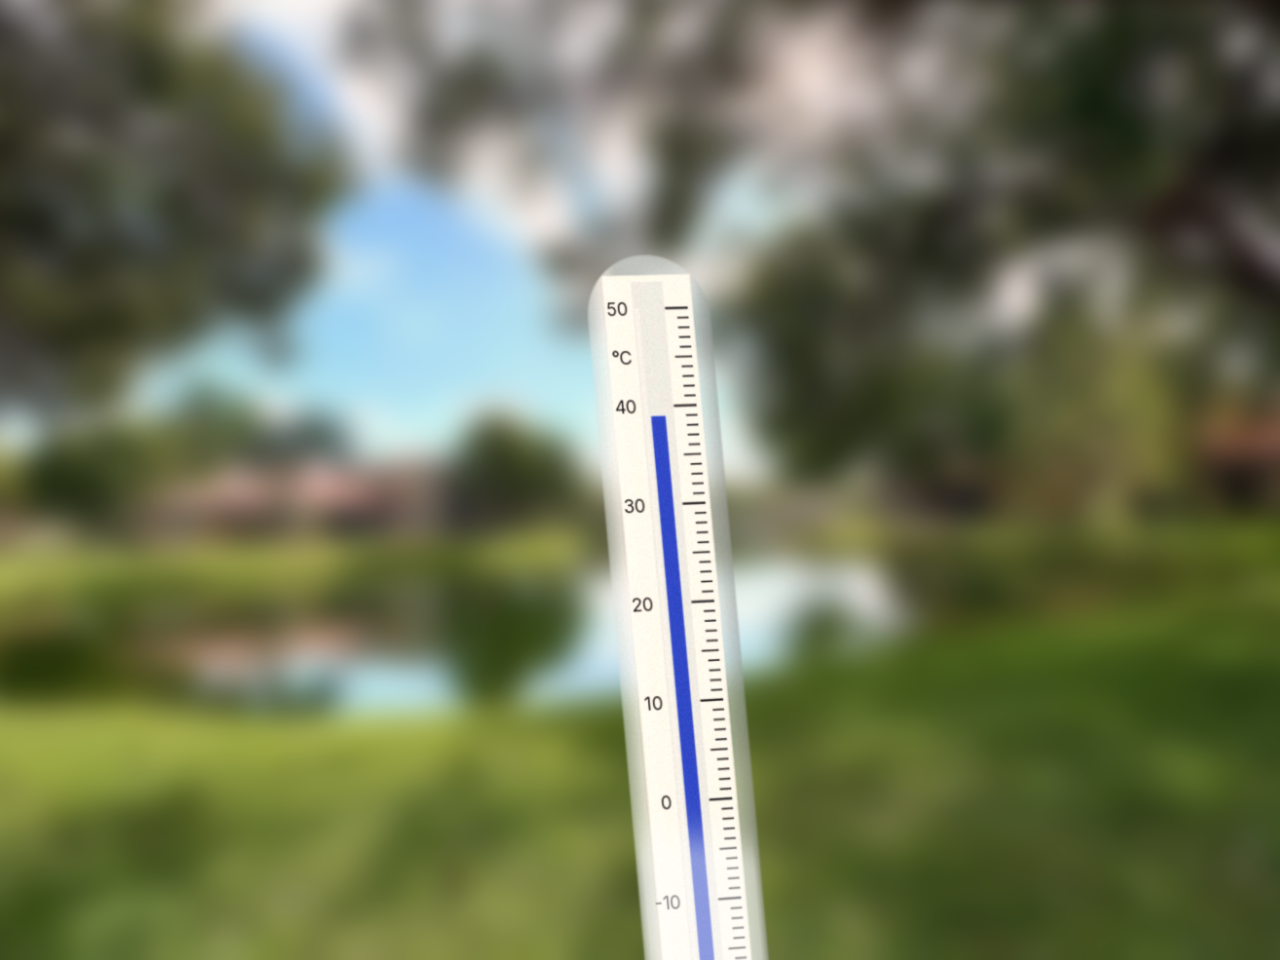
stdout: **39** °C
